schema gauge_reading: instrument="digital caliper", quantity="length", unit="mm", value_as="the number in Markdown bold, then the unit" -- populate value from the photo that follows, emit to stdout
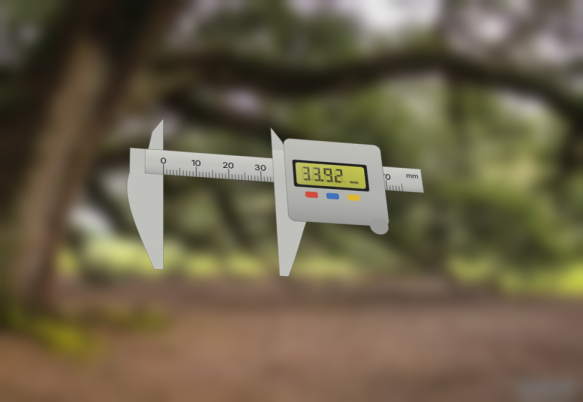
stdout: **33.92** mm
